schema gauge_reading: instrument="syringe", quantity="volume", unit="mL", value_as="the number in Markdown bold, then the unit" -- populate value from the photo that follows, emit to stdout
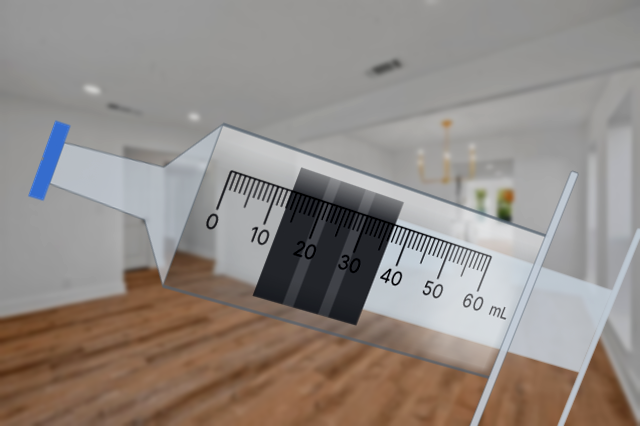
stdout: **13** mL
